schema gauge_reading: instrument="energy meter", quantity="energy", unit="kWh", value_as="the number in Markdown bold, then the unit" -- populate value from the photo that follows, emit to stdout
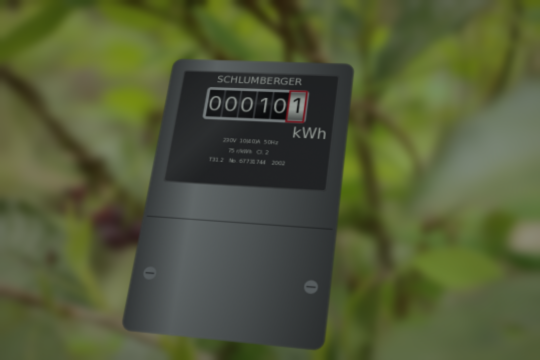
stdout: **10.1** kWh
